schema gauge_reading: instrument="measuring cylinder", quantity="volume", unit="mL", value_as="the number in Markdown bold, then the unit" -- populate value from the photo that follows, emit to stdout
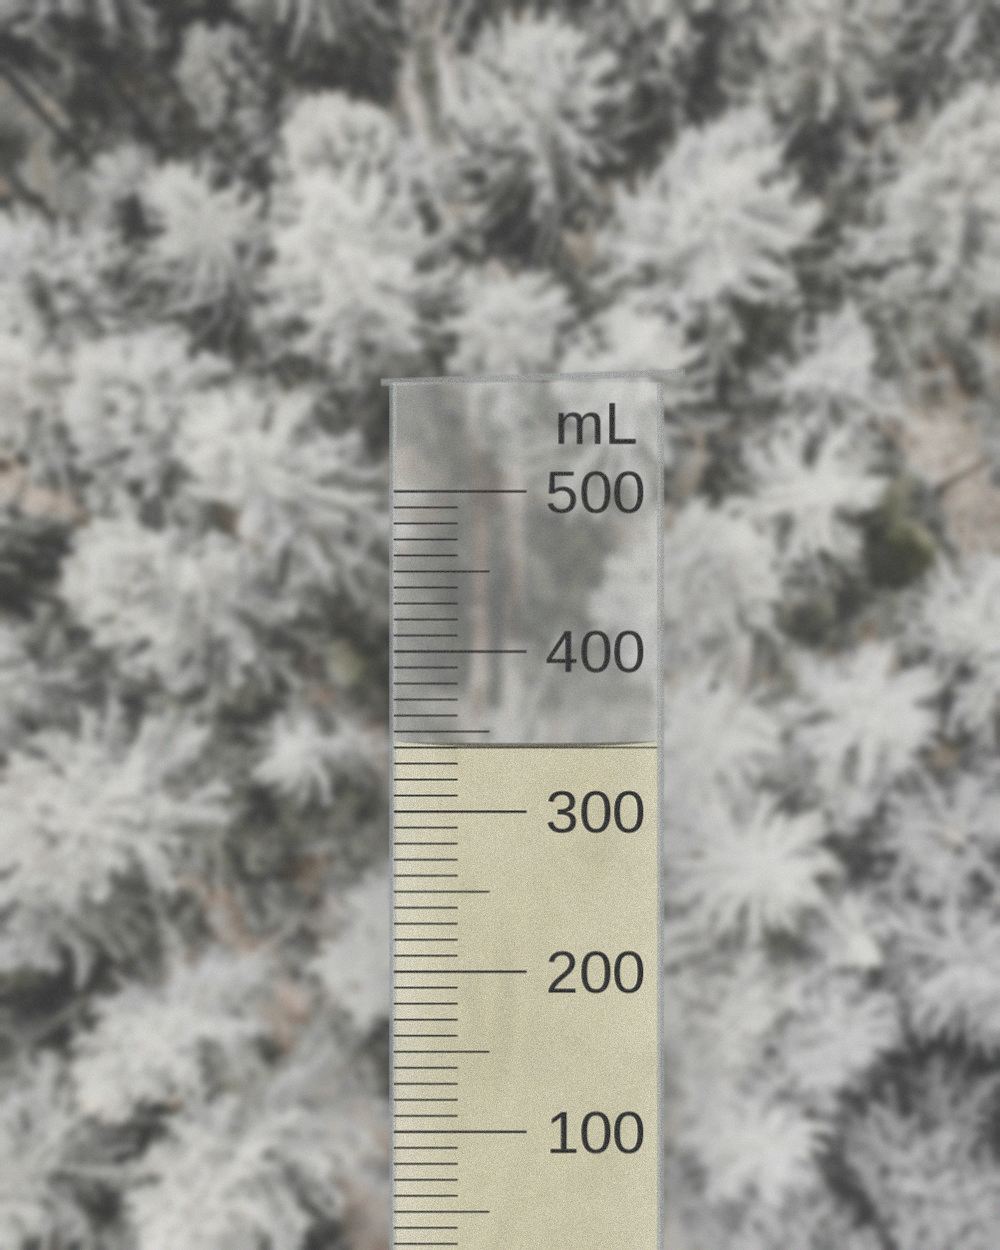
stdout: **340** mL
